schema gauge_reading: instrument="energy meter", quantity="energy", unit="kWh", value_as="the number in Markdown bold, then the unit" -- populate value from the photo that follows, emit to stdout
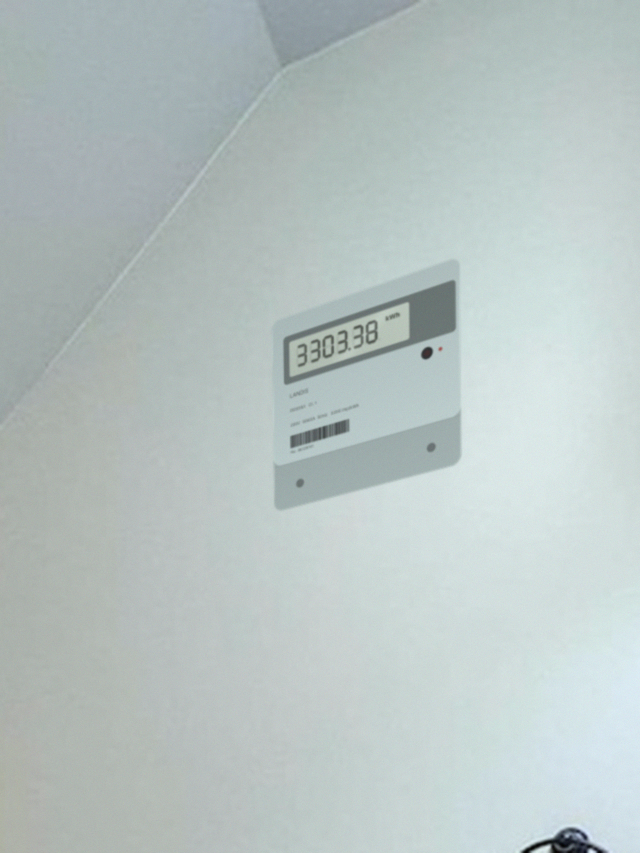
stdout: **3303.38** kWh
